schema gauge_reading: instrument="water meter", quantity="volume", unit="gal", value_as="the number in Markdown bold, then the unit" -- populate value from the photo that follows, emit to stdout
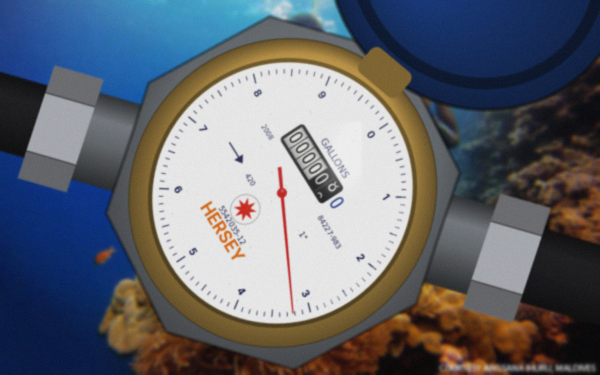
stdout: **83.2** gal
